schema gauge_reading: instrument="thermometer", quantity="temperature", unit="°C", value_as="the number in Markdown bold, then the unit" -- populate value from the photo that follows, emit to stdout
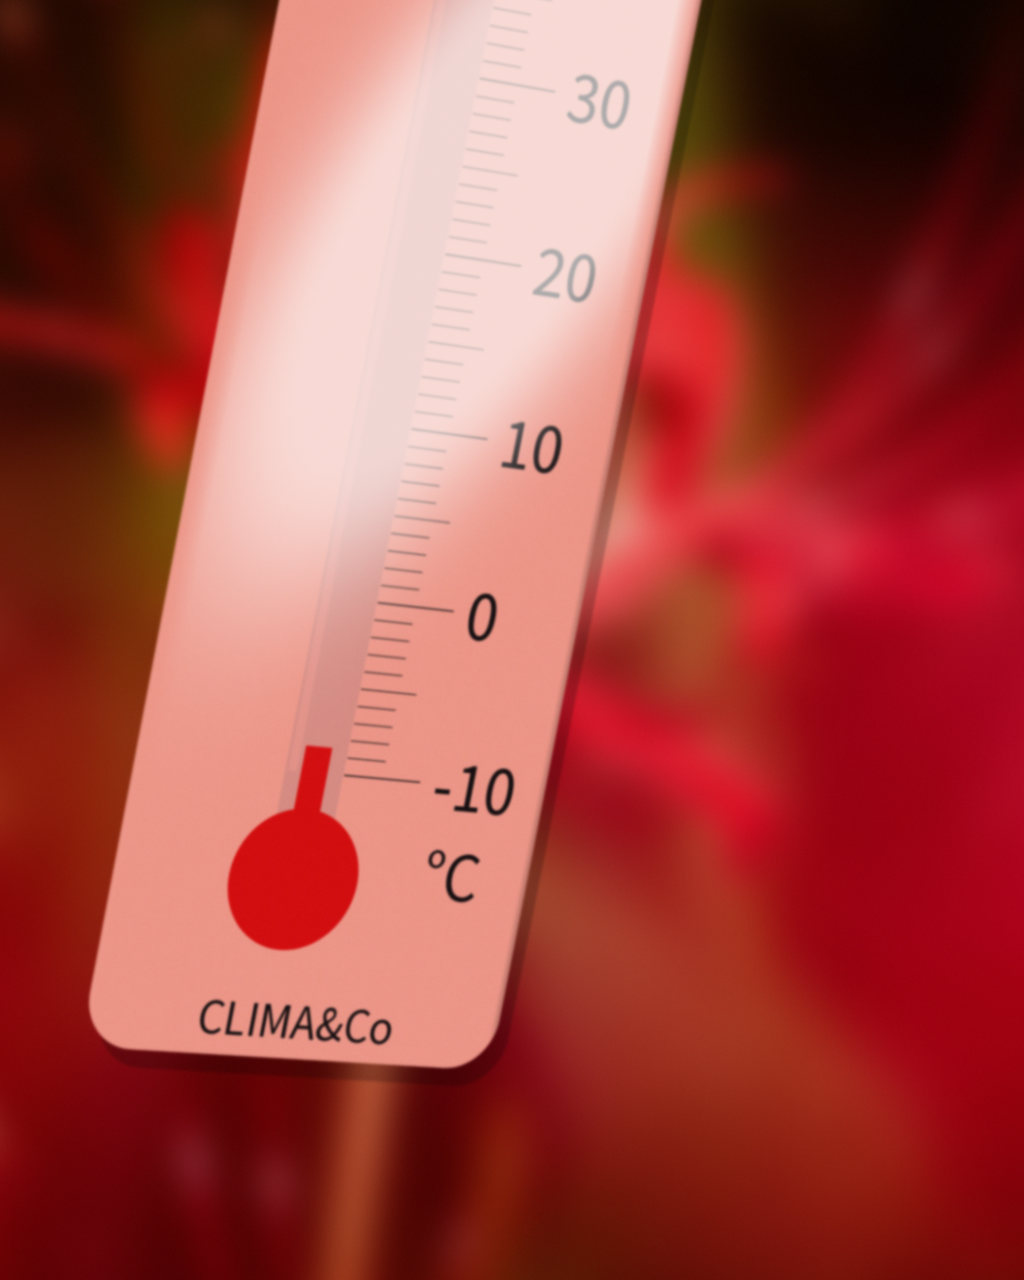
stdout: **-8.5** °C
